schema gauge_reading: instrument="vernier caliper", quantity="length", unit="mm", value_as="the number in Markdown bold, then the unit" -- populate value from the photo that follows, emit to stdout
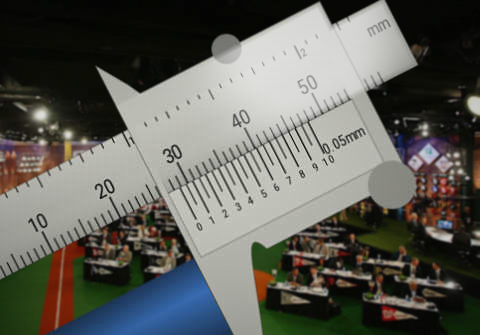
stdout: **28.8** mm
